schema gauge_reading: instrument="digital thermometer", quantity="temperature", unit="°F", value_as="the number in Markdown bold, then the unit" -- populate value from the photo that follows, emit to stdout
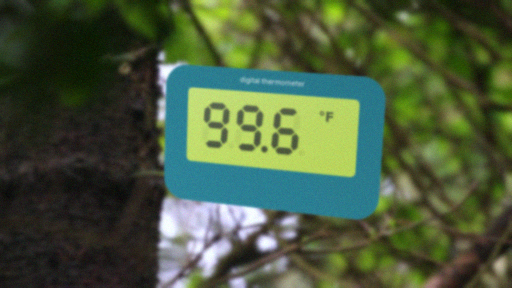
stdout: **99.6** °F
